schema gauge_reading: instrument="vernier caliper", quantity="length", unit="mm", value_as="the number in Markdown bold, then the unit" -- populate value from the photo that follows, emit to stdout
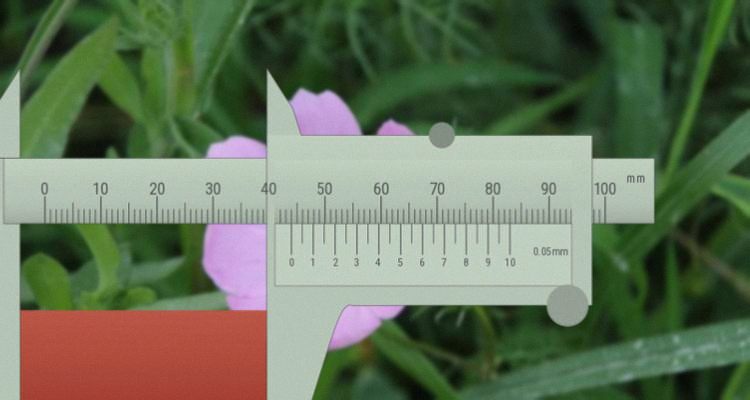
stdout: **44.0** mm
